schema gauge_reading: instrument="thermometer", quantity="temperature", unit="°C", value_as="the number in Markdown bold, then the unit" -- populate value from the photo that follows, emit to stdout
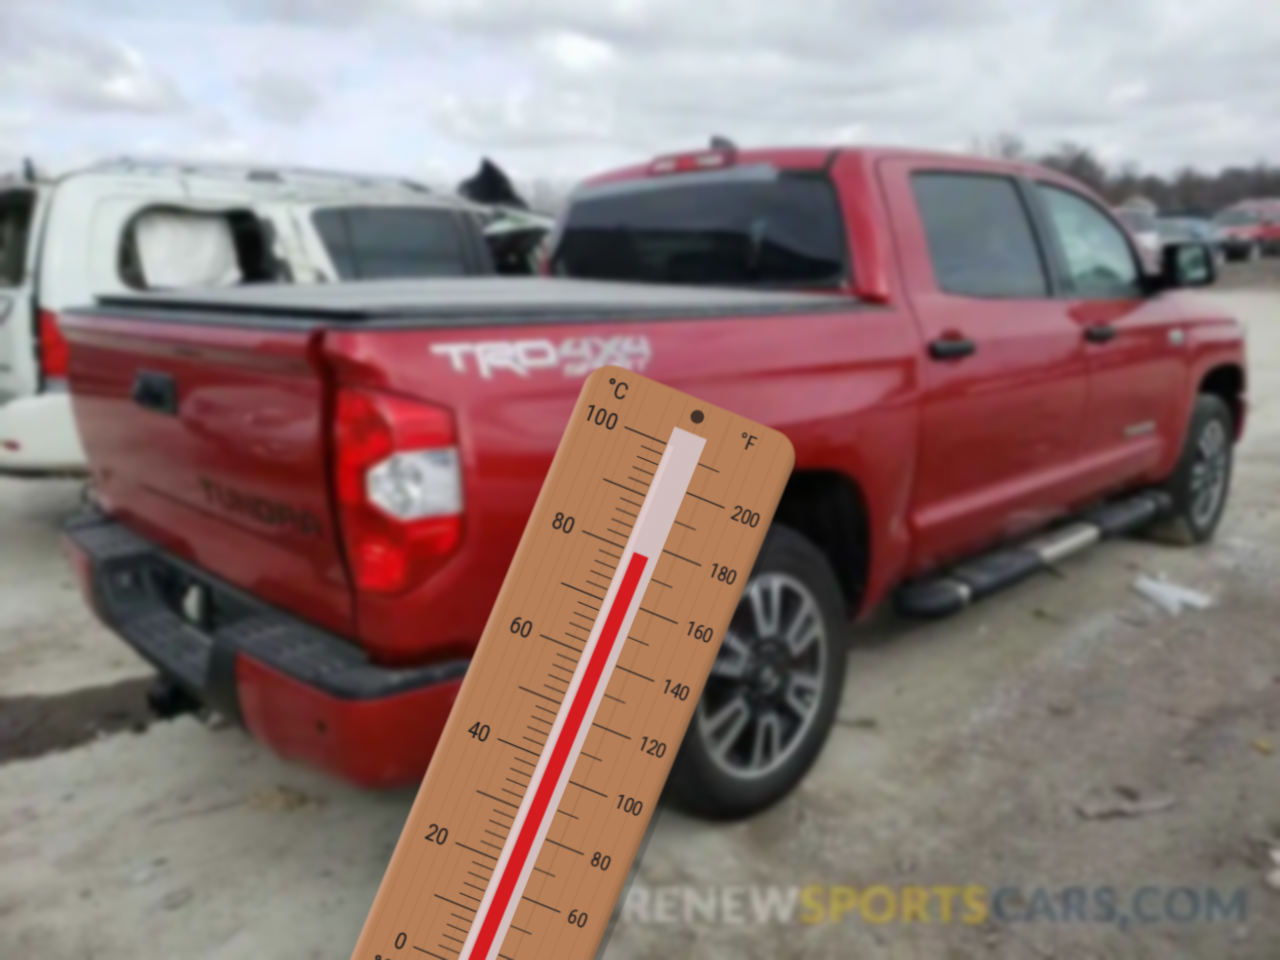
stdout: **80** °C
